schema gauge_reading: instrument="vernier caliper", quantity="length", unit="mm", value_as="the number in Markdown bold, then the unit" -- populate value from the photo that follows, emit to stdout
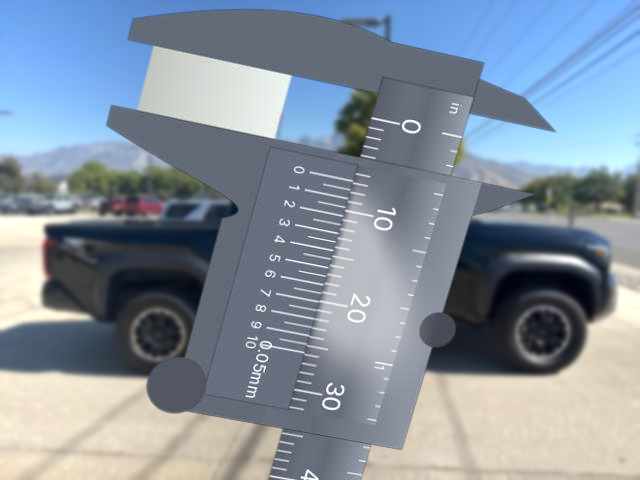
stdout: **6.8** mm
